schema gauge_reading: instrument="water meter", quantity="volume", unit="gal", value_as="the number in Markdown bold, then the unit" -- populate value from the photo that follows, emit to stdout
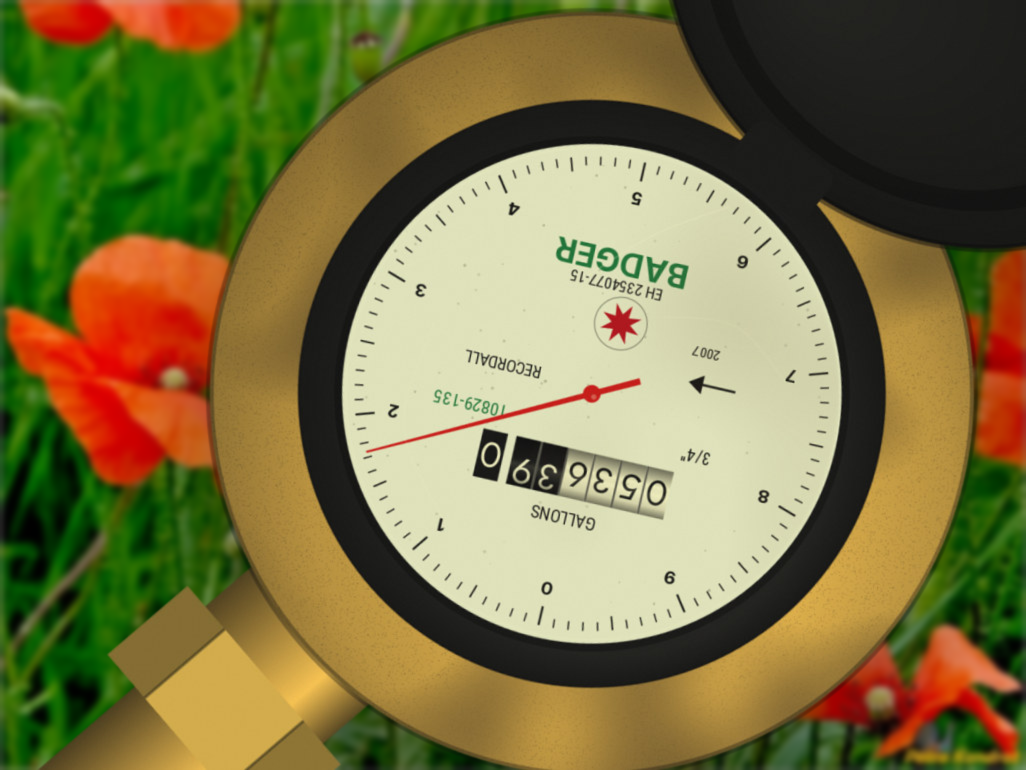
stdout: **536391.7** gal
